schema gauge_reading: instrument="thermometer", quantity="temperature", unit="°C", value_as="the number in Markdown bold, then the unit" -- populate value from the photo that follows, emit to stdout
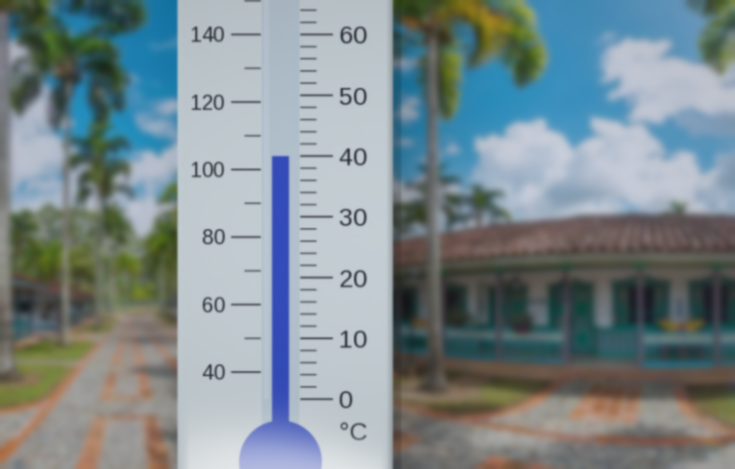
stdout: **40** °C
